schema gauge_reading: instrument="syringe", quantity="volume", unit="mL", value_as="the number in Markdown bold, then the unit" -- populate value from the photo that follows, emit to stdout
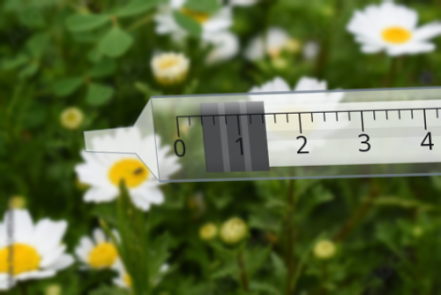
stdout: **0.4** mL
